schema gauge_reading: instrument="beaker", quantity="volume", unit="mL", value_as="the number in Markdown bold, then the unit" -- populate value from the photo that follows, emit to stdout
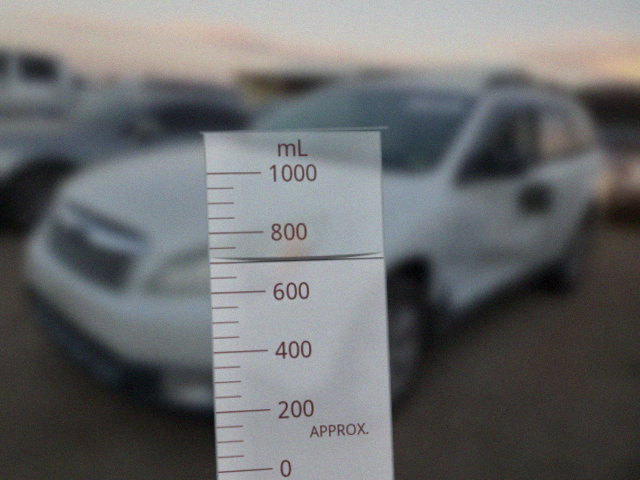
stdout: **700** mL
